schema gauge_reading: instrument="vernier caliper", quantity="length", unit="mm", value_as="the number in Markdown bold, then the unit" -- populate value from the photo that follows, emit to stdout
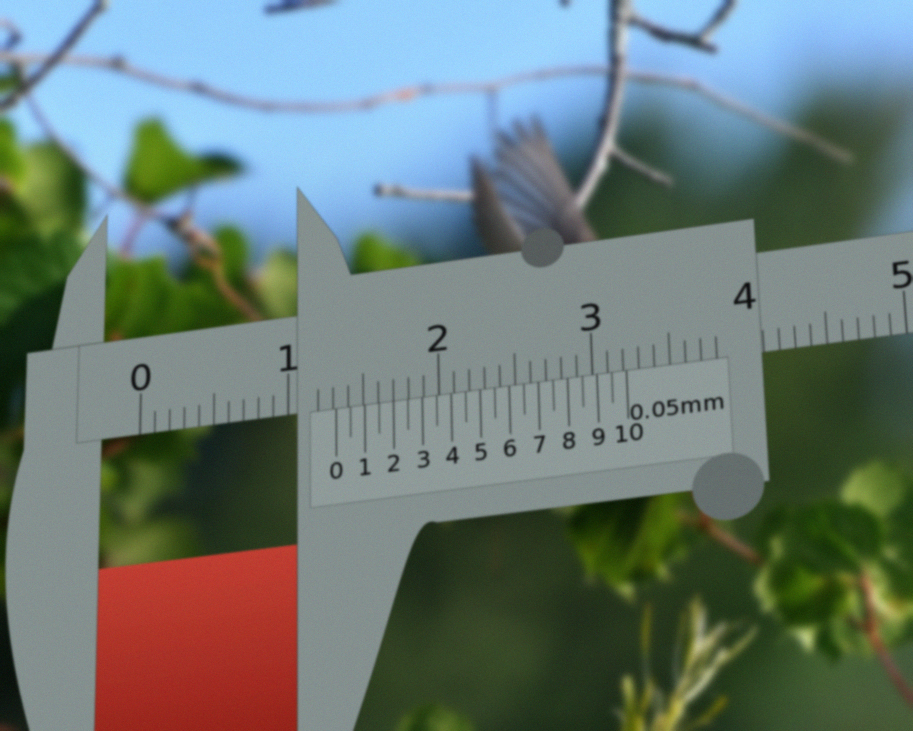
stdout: **13.2** mm
